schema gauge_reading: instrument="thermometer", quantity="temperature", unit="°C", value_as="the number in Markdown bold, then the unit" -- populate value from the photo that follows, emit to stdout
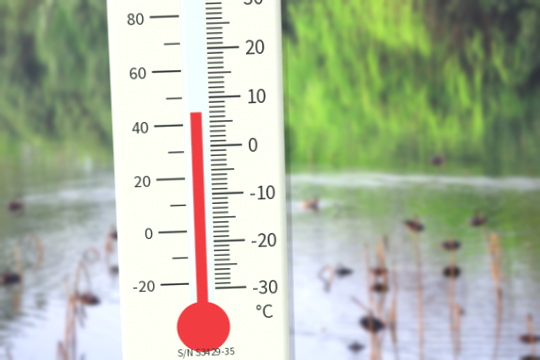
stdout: **7** °C
